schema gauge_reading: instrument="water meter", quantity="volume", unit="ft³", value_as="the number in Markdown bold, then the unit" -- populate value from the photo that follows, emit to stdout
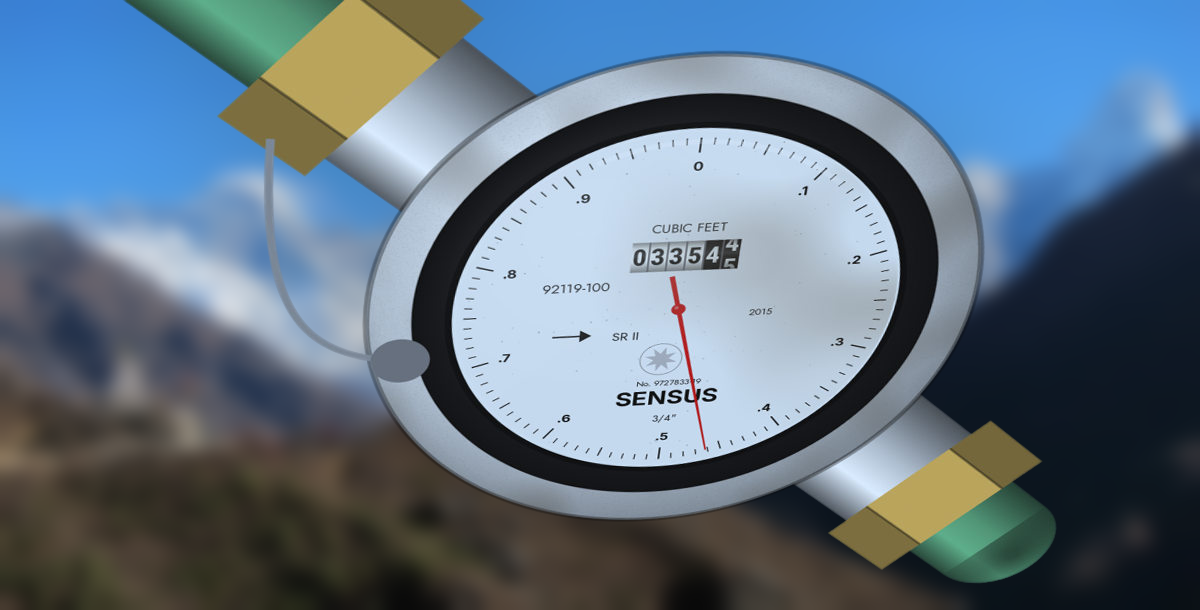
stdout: **33544.46** ft³
